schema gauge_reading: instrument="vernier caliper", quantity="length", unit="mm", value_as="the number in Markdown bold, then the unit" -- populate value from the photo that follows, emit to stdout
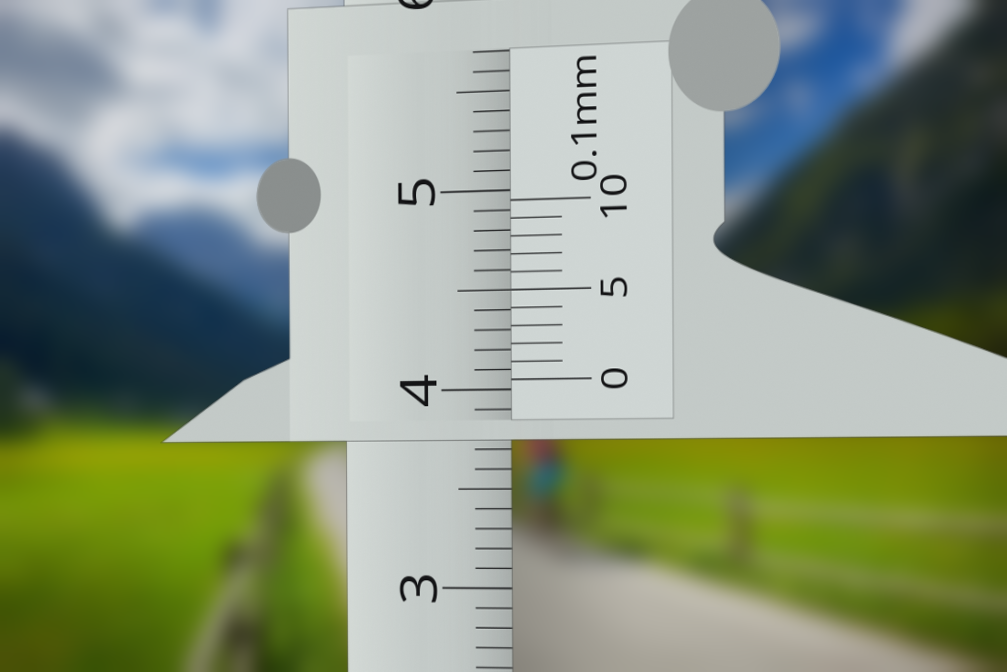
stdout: **40.5** mm
